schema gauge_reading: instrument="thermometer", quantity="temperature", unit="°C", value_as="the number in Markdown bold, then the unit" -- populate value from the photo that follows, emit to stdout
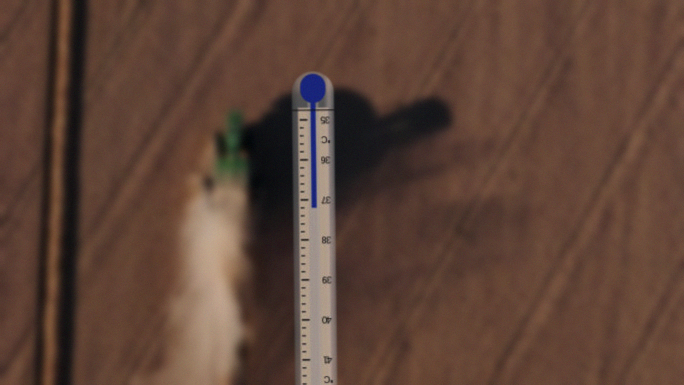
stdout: **37.2** °C
